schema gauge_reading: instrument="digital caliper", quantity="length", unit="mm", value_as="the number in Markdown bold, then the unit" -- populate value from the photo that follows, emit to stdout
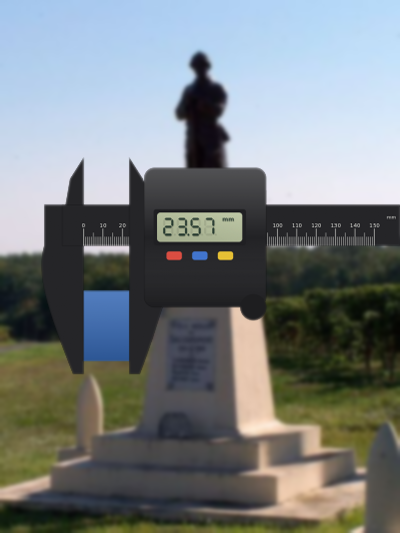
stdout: **23.57** mm
